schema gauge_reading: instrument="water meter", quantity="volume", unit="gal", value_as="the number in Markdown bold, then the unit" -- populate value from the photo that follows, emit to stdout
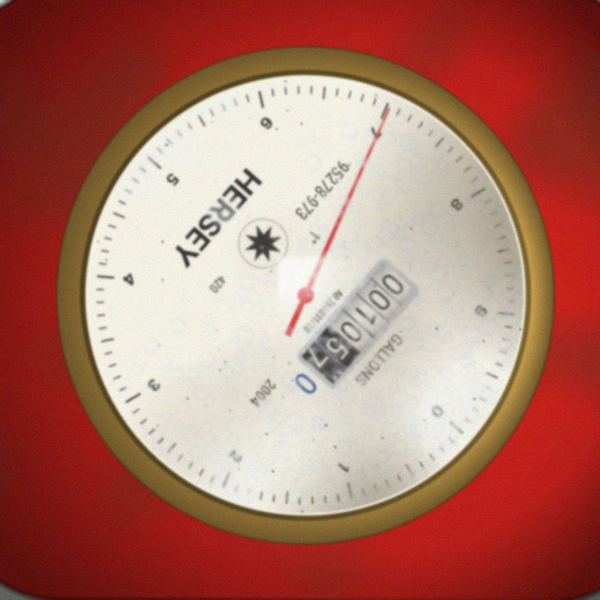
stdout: **10567.0** gal
